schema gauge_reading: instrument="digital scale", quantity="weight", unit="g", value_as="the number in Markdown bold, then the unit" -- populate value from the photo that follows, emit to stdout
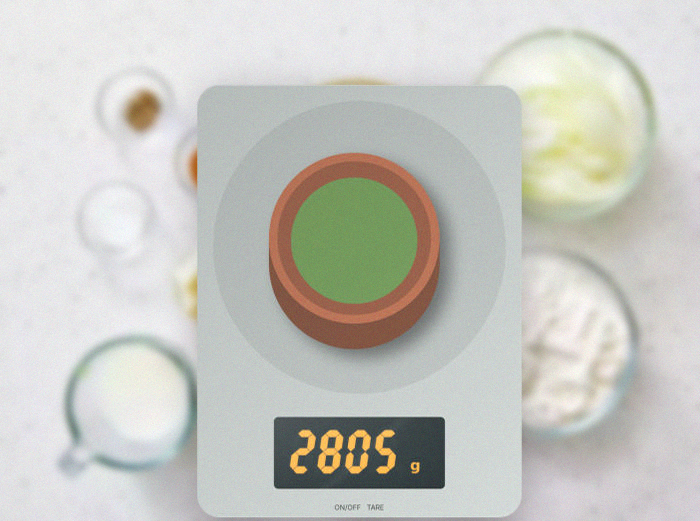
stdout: **2805** g
